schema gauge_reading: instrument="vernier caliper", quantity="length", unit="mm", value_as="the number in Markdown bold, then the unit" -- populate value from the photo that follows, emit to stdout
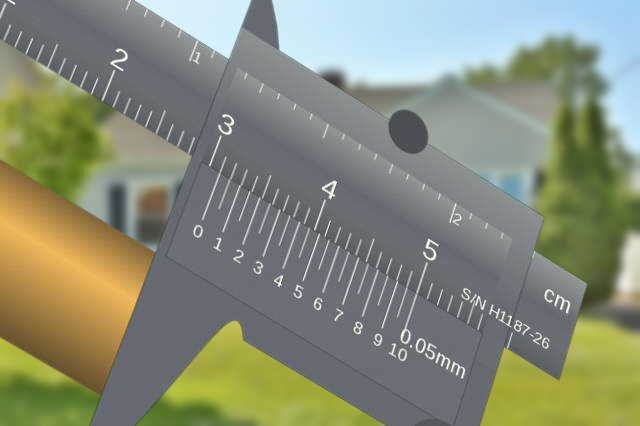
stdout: **31.0** mm
